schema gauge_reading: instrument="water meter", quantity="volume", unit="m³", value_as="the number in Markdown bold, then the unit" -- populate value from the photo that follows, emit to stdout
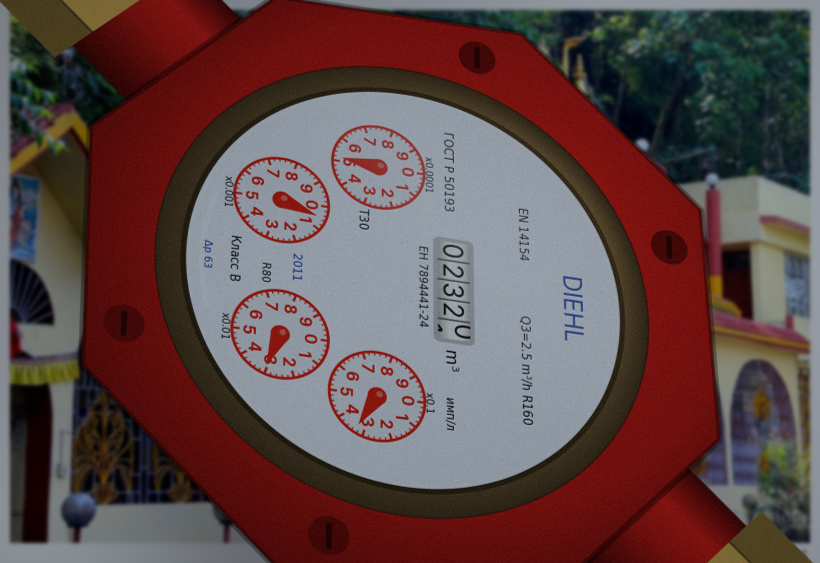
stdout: **2320.3305** m³
